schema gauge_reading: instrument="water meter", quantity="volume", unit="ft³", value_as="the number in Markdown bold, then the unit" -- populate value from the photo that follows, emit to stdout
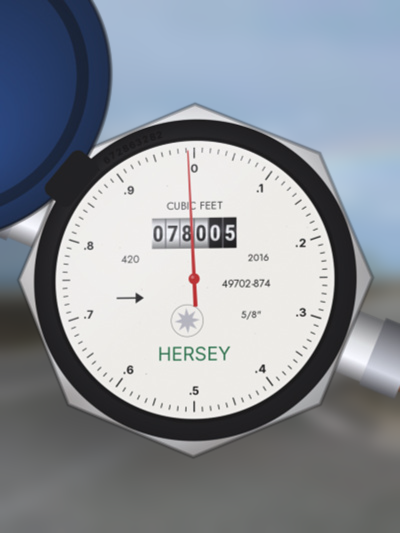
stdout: **78004.99** ft³
